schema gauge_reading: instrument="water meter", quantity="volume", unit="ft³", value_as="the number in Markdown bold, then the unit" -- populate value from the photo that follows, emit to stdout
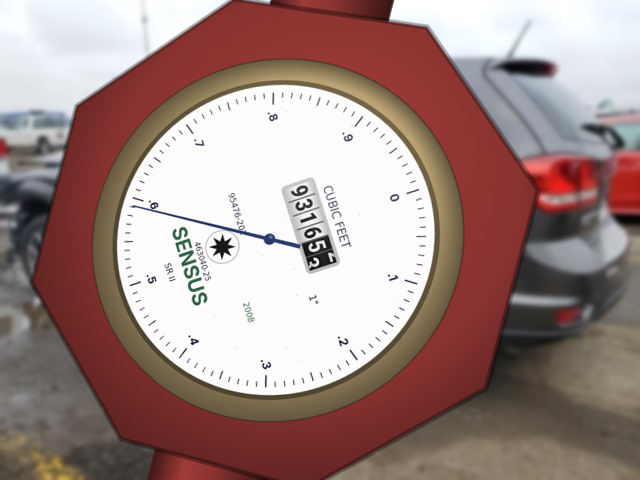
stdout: **931652.59** ft³
